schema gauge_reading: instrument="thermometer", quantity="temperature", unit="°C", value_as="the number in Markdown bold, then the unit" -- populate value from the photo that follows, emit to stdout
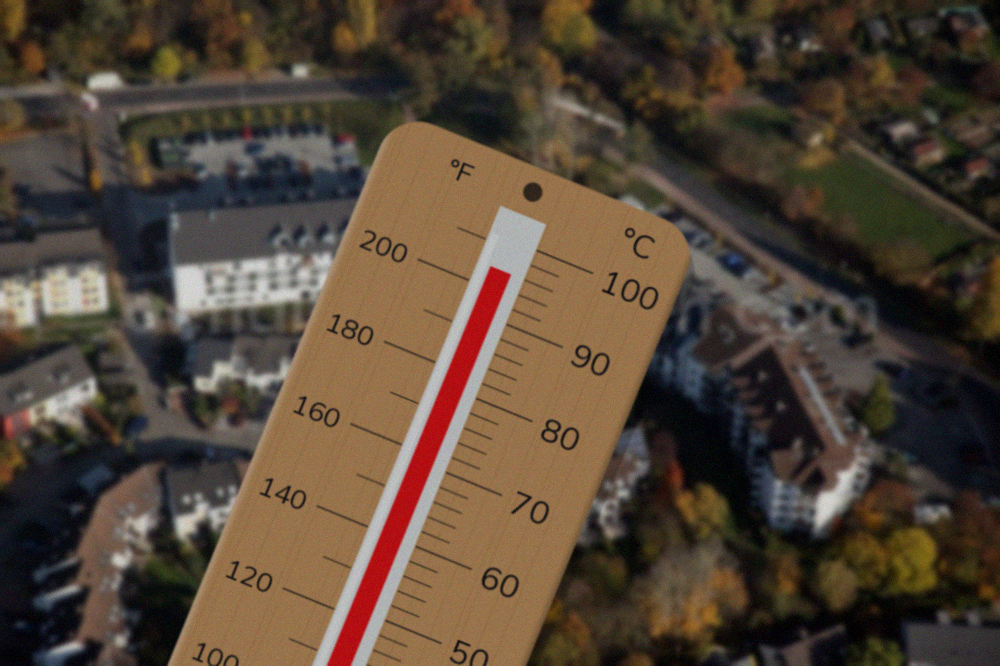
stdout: **96** °C
